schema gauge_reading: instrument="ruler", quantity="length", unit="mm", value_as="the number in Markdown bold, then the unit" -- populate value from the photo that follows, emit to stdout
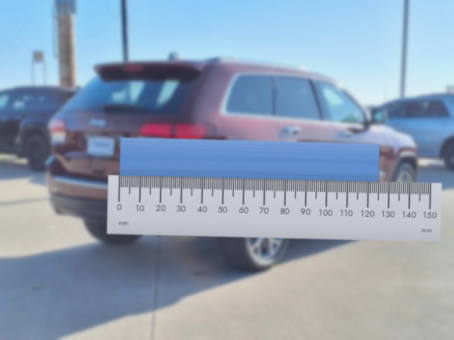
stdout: **125** mm
